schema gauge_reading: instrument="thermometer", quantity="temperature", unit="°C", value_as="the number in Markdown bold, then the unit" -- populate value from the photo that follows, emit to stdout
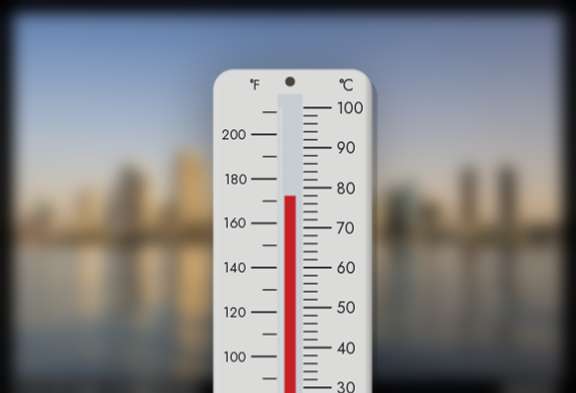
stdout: **78** °C
